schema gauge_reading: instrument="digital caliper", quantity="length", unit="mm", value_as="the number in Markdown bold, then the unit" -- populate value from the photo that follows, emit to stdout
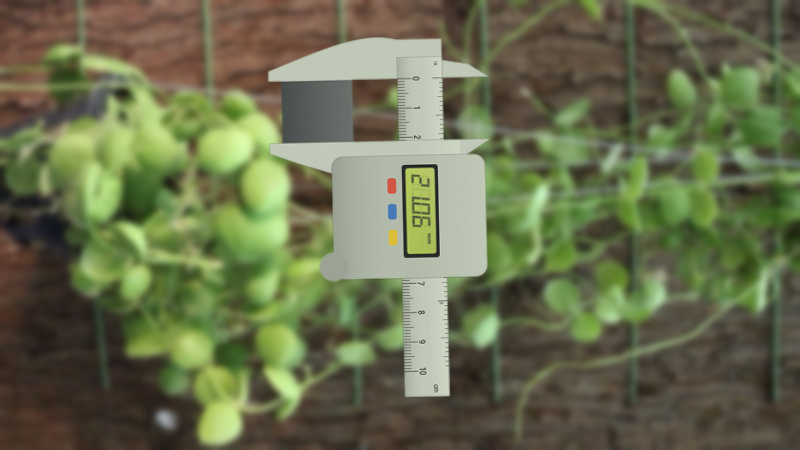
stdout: **21.06** mm
